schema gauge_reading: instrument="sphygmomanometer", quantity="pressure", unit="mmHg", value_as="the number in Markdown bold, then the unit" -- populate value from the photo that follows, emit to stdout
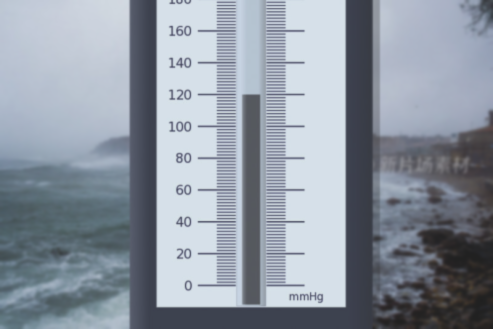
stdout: **120** mmHg
